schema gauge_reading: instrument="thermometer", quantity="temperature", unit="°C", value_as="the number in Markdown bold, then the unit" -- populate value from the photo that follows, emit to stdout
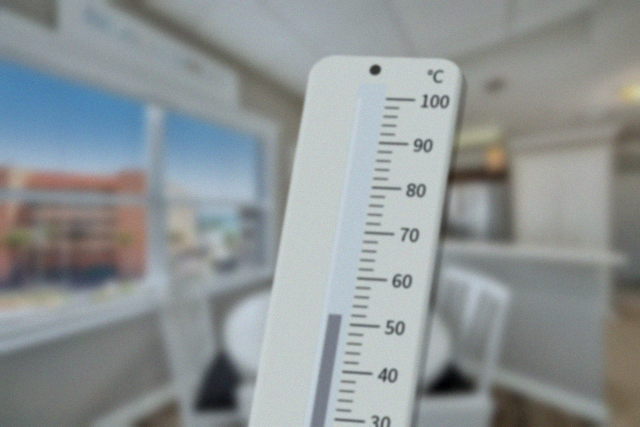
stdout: **52** °C
